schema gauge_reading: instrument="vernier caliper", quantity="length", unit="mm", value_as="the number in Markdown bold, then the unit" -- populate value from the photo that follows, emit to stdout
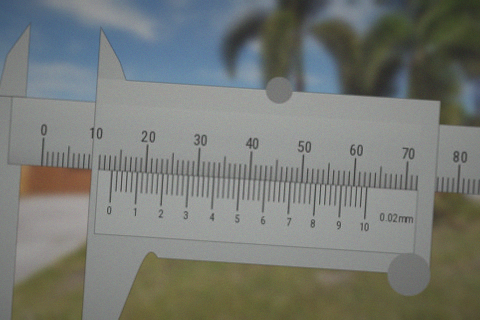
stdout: **13.5** mm
